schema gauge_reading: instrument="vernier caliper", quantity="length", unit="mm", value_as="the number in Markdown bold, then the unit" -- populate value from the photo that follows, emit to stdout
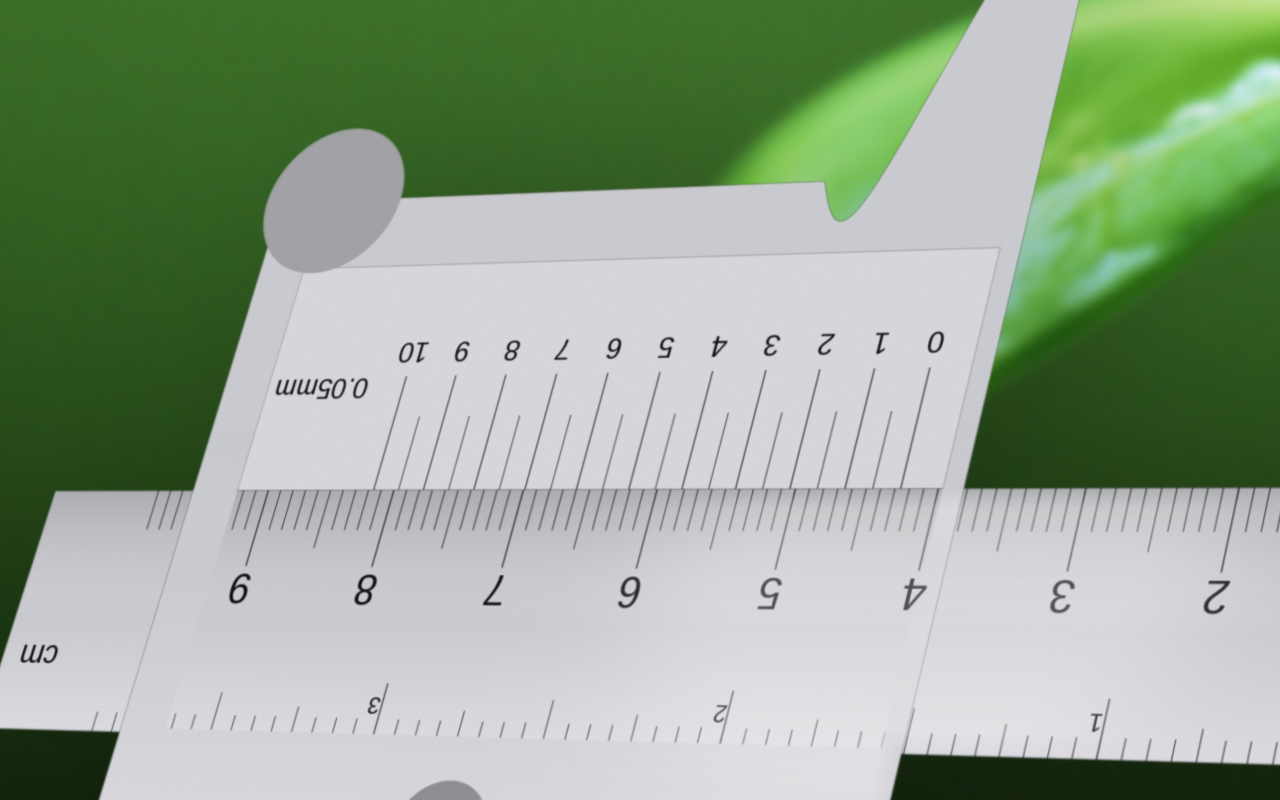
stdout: **42.6** mm
